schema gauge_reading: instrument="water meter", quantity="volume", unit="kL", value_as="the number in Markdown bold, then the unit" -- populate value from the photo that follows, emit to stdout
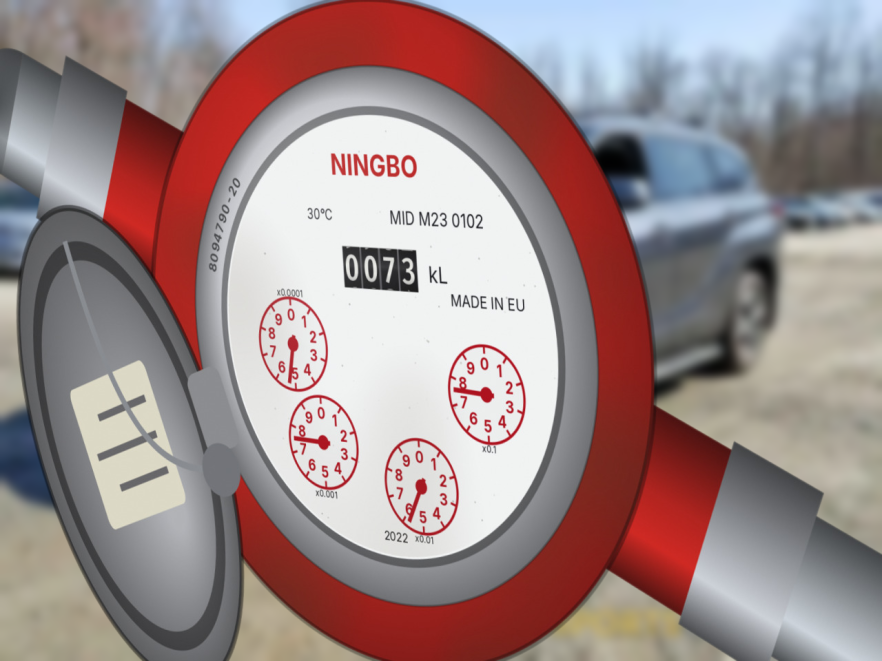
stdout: **73.7575** kL
